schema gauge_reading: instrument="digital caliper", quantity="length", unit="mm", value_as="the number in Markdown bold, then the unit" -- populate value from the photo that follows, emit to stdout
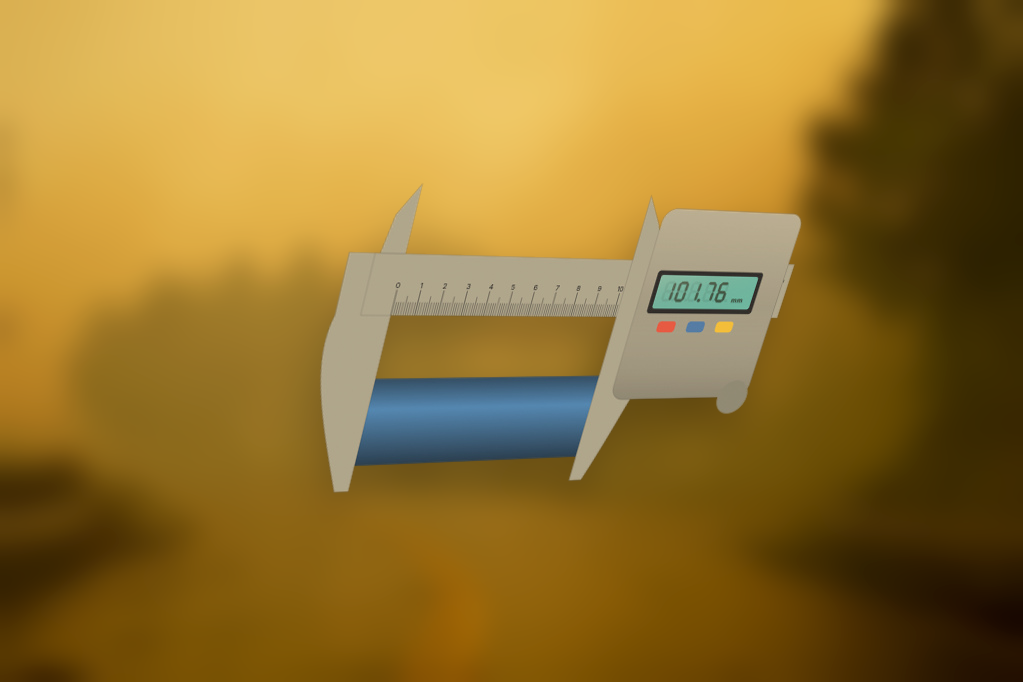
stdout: **101.76** mm
